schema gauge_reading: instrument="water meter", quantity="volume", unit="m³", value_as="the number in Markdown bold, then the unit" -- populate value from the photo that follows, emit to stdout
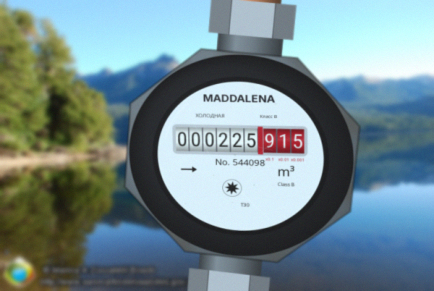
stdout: **225.915** m³
